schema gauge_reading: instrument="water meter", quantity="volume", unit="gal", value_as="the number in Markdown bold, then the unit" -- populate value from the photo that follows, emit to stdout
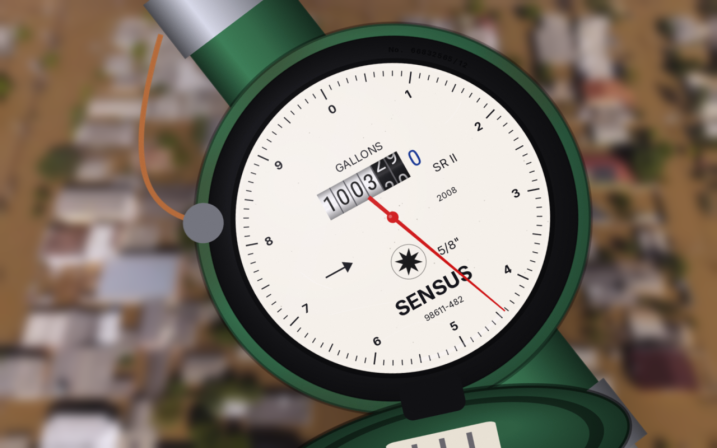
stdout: **1003294.4** gal
